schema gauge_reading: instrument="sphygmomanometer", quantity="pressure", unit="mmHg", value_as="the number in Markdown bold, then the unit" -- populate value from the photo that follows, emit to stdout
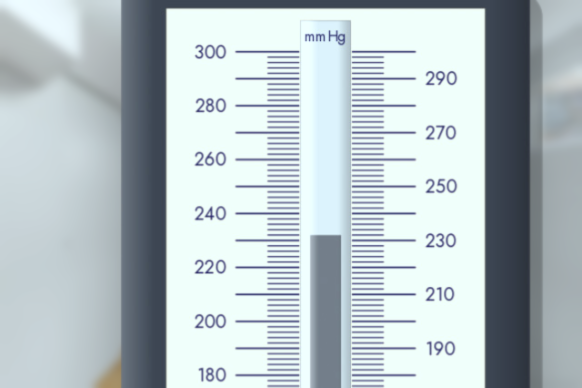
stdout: **232** mmHg
